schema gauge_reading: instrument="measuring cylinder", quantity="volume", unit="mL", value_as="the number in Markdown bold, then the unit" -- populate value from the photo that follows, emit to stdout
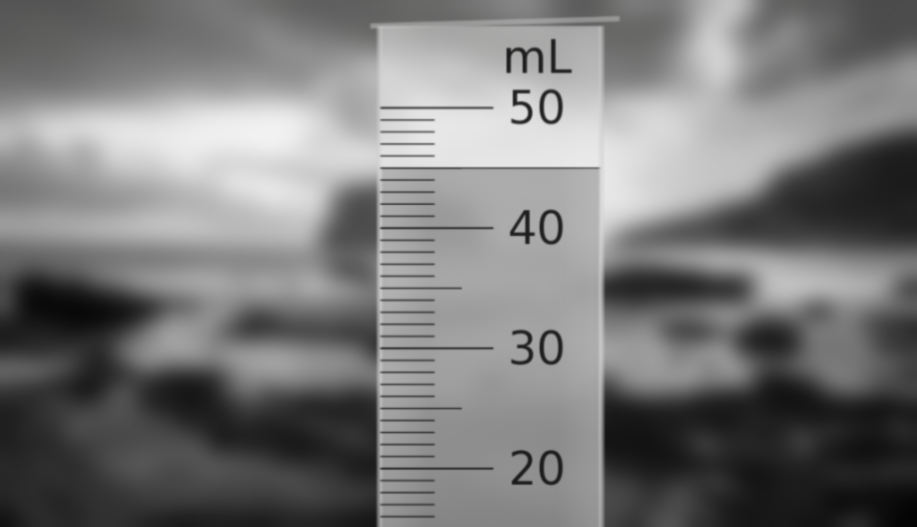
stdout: **45** mL
